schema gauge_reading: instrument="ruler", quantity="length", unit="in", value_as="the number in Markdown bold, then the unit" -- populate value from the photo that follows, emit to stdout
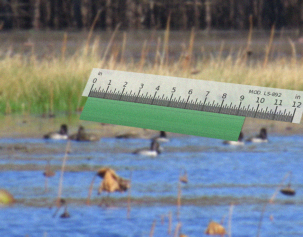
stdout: **9.5** in
